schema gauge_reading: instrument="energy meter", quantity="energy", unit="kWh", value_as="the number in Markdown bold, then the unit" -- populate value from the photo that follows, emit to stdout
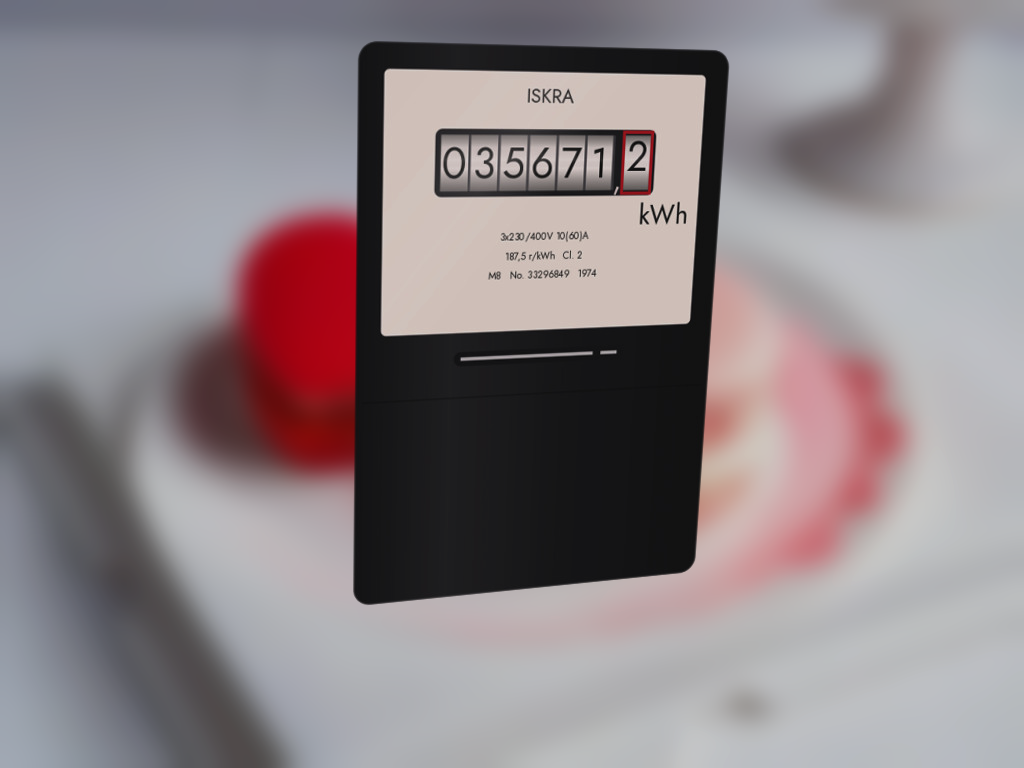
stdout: **35671.2** kWh
